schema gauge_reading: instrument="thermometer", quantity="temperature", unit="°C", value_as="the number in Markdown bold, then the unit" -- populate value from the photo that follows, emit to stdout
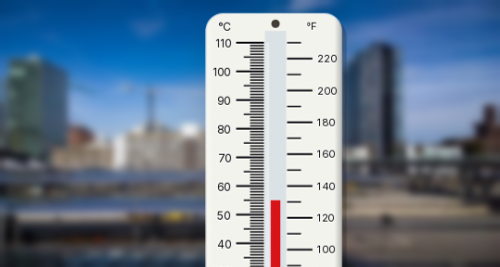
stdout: **55** °C
